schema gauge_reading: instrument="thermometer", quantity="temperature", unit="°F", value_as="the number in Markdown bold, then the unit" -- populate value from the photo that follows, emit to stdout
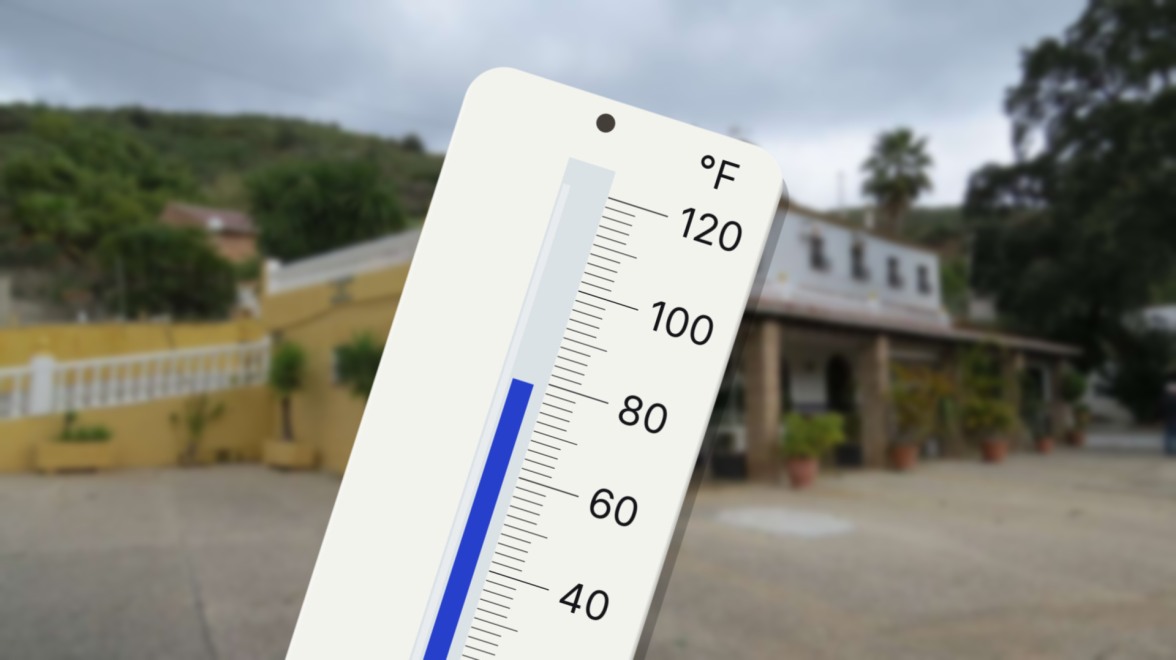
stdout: **79** °F
